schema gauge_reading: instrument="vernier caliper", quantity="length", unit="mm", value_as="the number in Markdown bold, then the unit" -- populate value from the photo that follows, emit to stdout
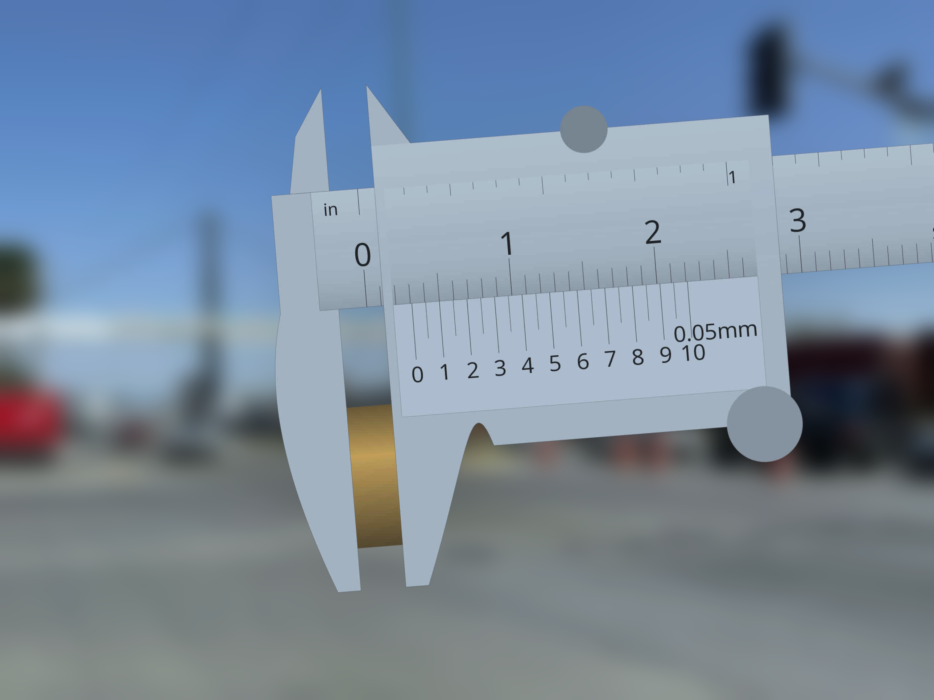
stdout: **3.1** mm
